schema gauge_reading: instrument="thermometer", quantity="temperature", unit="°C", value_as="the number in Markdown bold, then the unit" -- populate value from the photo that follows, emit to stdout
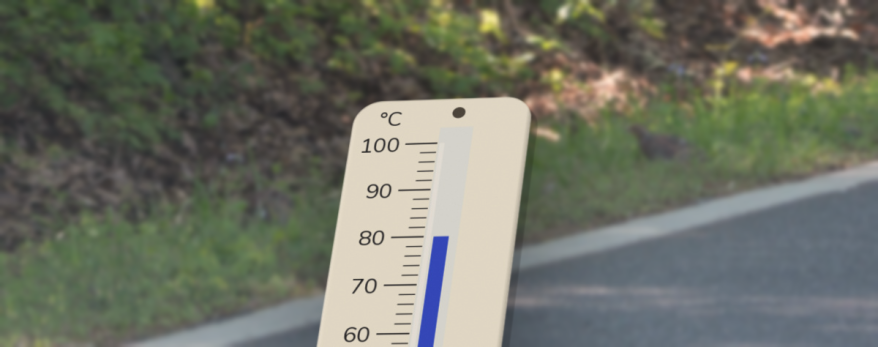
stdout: **80** °C
